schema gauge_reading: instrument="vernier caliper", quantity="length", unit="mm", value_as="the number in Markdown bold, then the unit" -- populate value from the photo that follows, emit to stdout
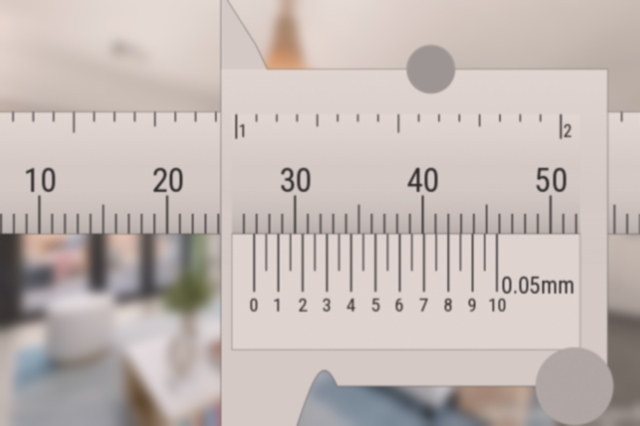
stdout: **26.8** mm
